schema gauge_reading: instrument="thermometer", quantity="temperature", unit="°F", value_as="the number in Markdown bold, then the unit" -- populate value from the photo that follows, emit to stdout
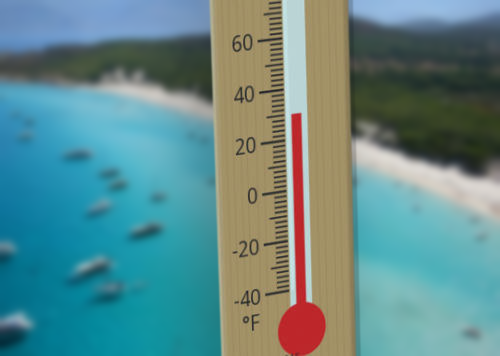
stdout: **30** °F
